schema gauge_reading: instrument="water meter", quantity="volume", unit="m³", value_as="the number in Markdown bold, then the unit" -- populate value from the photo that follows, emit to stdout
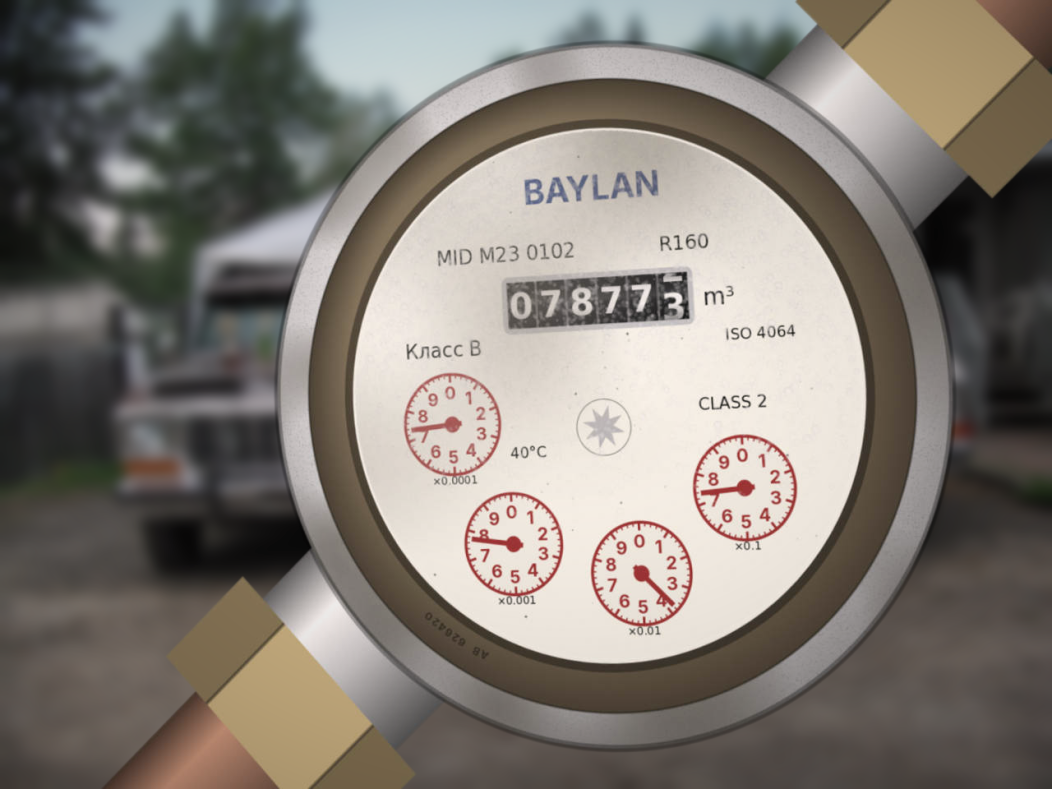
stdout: **78772.7377** m³
